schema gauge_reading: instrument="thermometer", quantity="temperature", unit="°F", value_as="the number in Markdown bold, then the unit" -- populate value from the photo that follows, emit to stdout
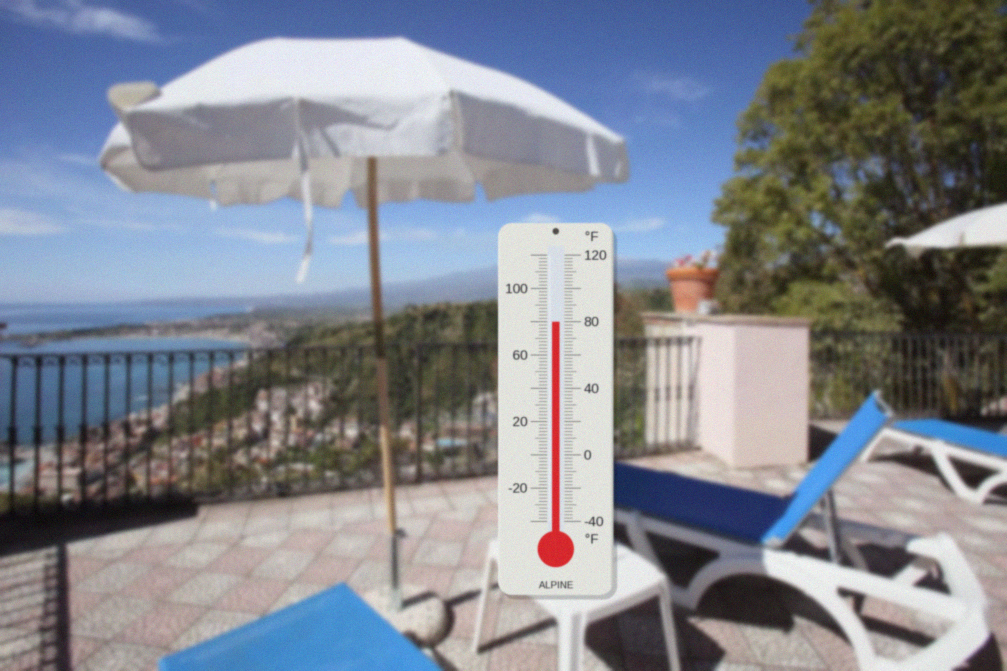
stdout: **80** °F
